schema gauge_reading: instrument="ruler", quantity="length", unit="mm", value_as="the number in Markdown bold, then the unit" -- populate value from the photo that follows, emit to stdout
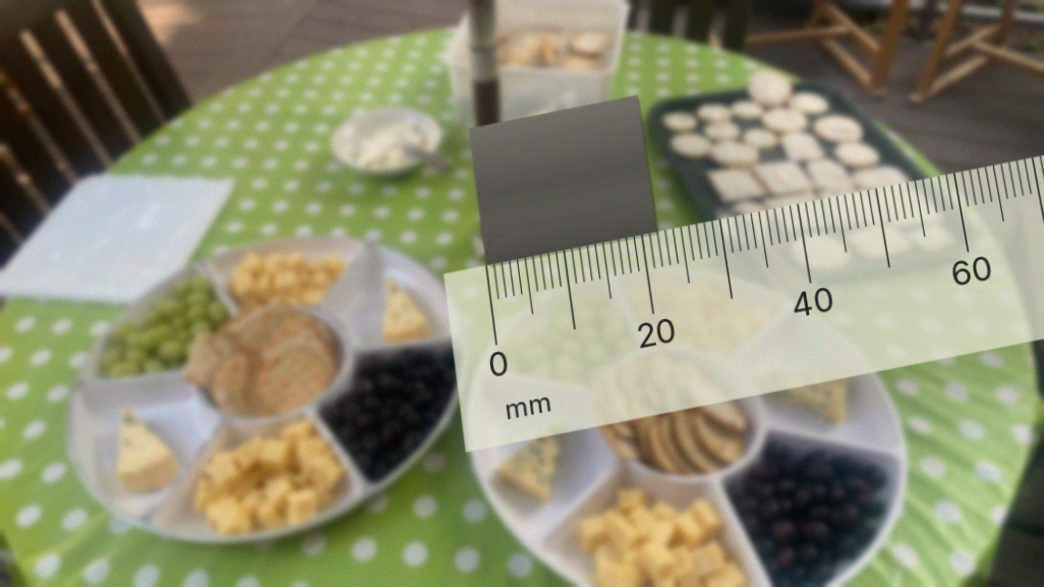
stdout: **22** mm
